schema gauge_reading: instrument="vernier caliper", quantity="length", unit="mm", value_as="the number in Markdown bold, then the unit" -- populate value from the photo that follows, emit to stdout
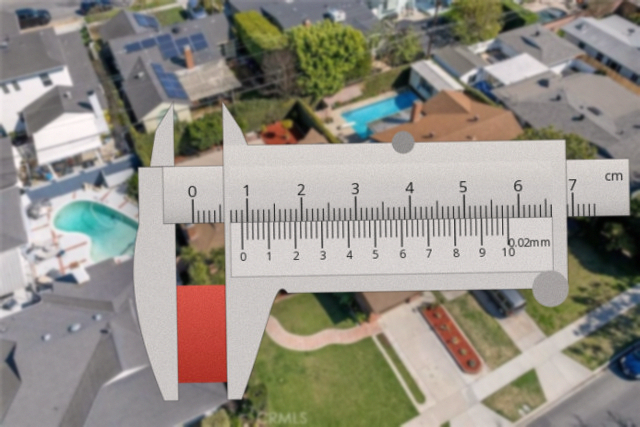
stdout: **9.0** mm
